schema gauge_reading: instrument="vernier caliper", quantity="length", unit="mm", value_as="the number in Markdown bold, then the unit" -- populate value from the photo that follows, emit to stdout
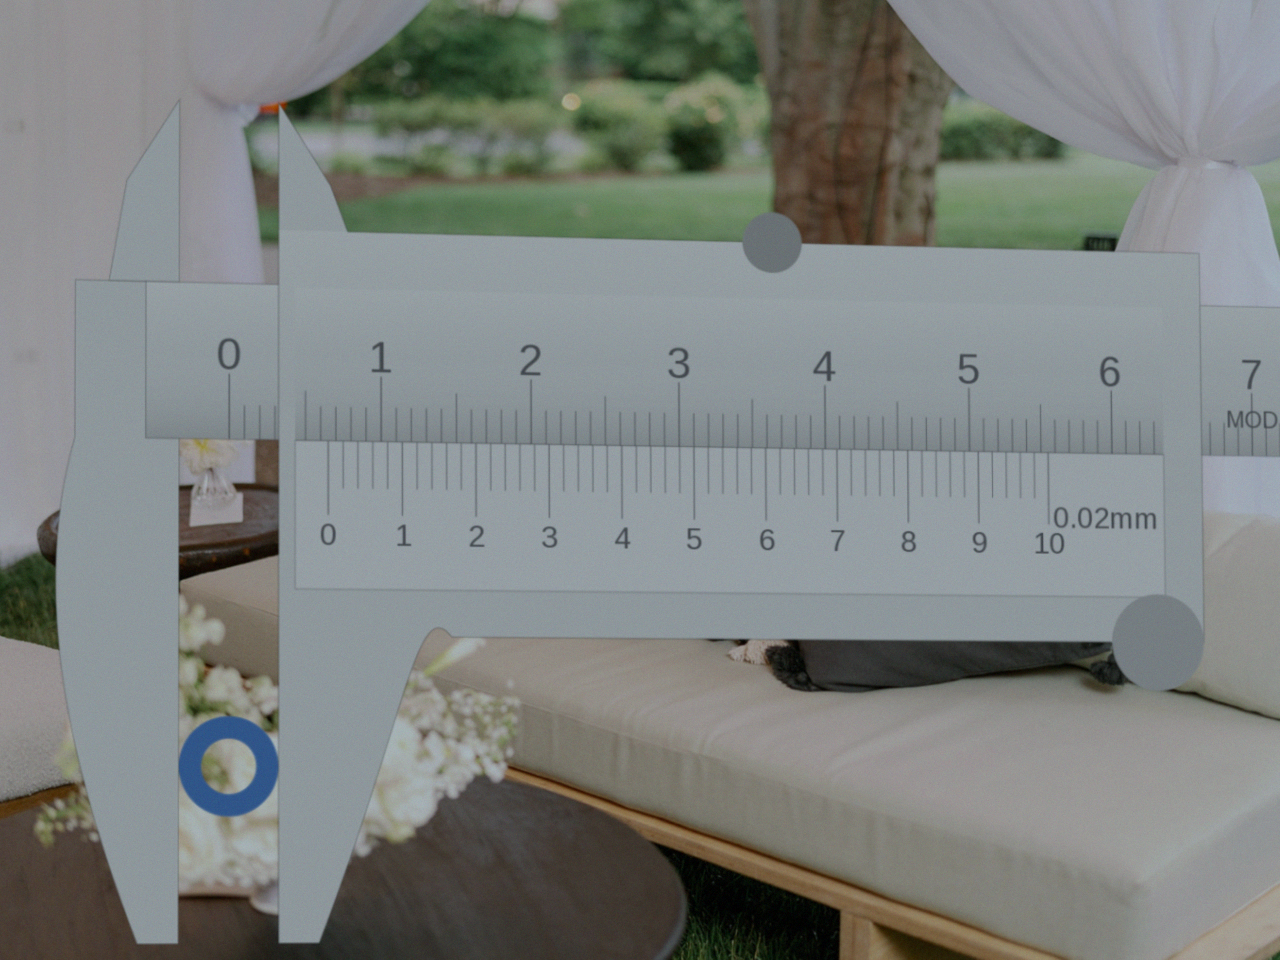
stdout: **6.5** mm
